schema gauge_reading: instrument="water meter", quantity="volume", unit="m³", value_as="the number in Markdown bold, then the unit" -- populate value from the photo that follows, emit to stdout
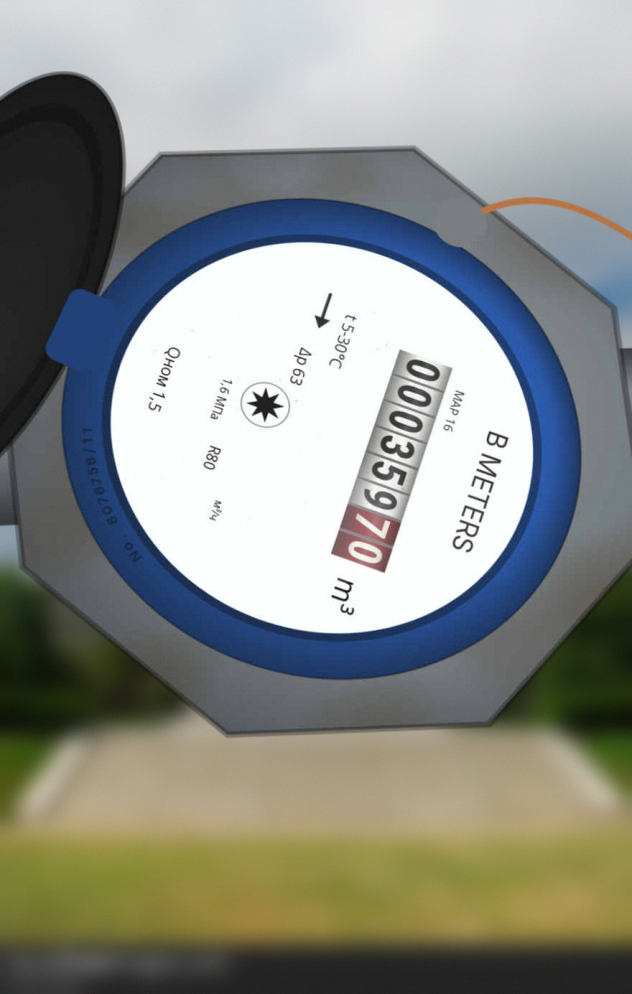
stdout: **359.70** m³
